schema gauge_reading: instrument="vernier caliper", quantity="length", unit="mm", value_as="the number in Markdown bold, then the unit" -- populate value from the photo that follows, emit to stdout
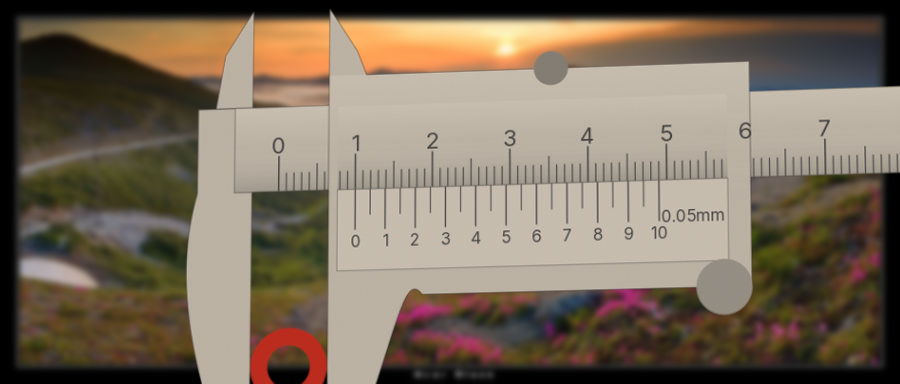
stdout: **10.0** mm
